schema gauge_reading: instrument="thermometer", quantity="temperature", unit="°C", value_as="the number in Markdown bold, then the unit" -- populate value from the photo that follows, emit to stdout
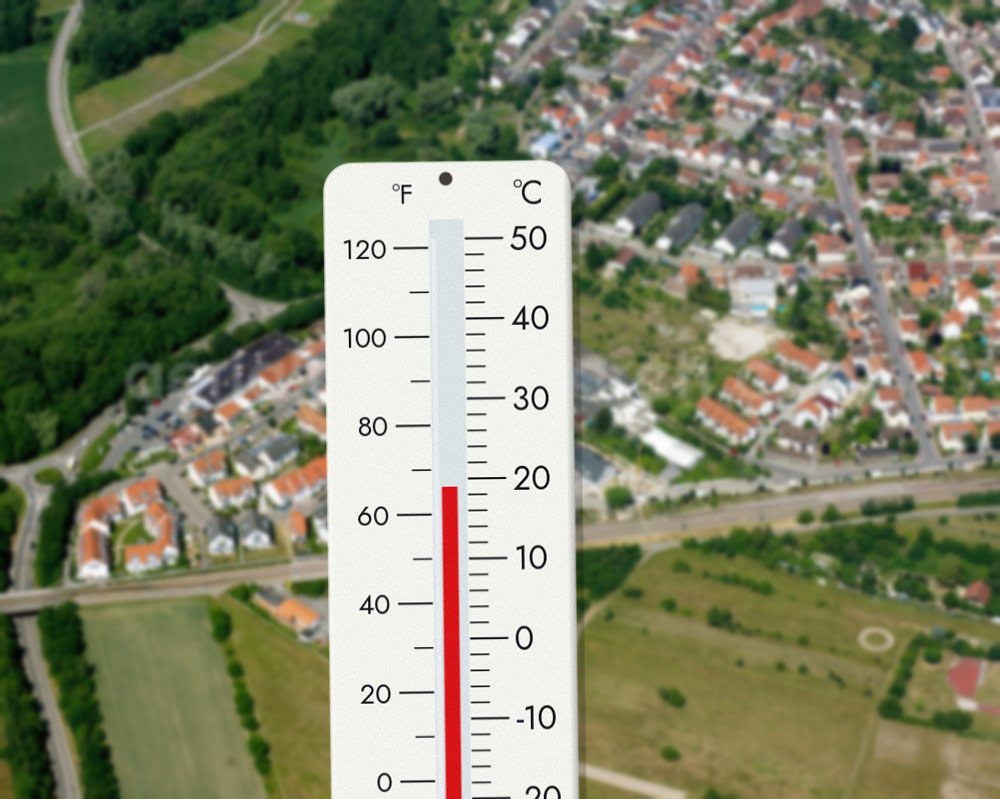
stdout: **19** °C
